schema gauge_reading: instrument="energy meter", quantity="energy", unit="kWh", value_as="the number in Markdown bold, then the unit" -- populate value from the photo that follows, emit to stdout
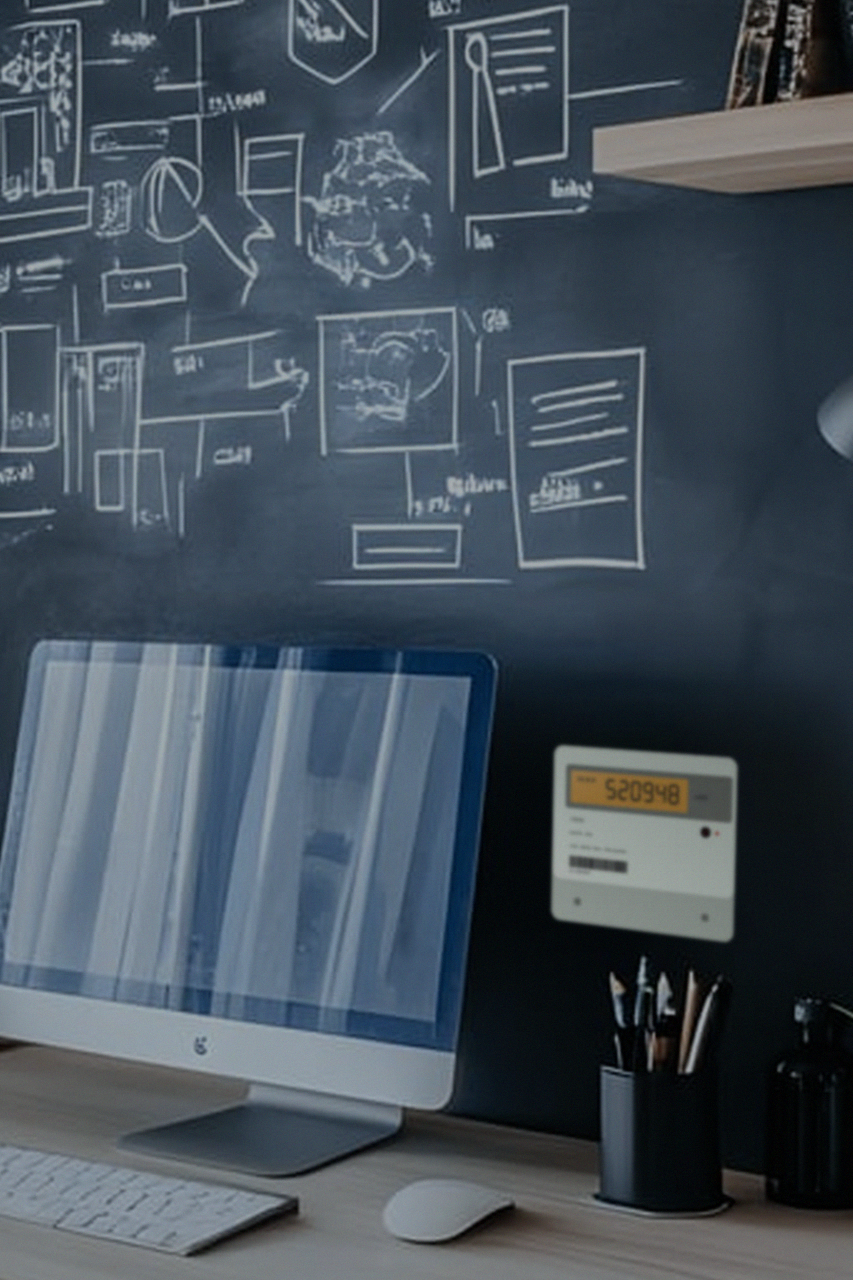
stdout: **520948** kWh
